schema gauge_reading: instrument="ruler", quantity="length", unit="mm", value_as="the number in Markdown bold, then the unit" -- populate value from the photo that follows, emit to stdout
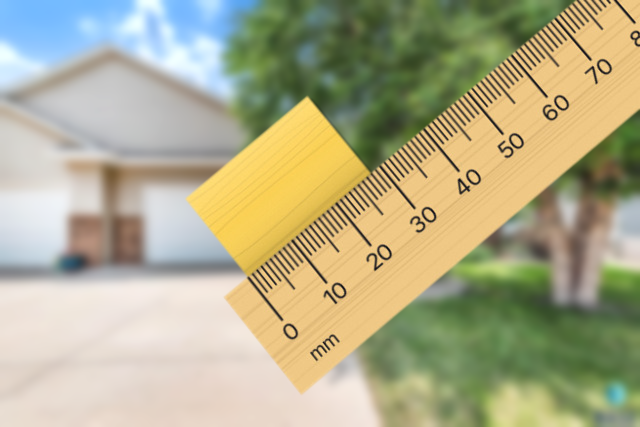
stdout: **28** mm
